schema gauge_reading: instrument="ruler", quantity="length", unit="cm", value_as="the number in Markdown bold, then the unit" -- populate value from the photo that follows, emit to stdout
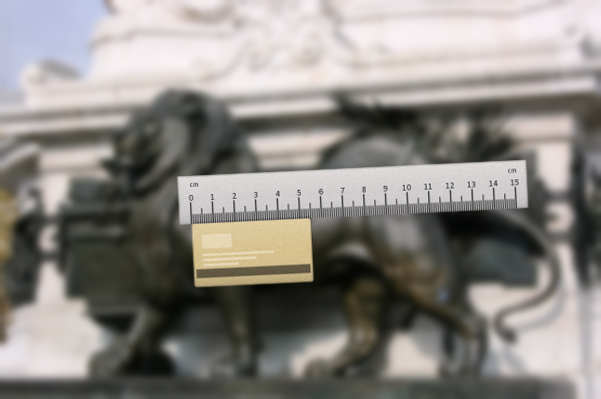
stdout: **5.5** cm
